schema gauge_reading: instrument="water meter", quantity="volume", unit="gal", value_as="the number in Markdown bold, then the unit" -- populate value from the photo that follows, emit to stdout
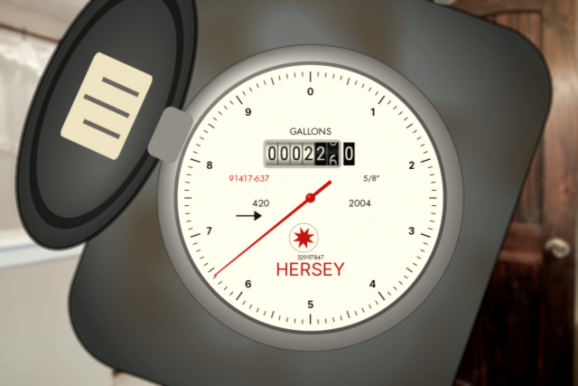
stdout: **2256.4** gal
